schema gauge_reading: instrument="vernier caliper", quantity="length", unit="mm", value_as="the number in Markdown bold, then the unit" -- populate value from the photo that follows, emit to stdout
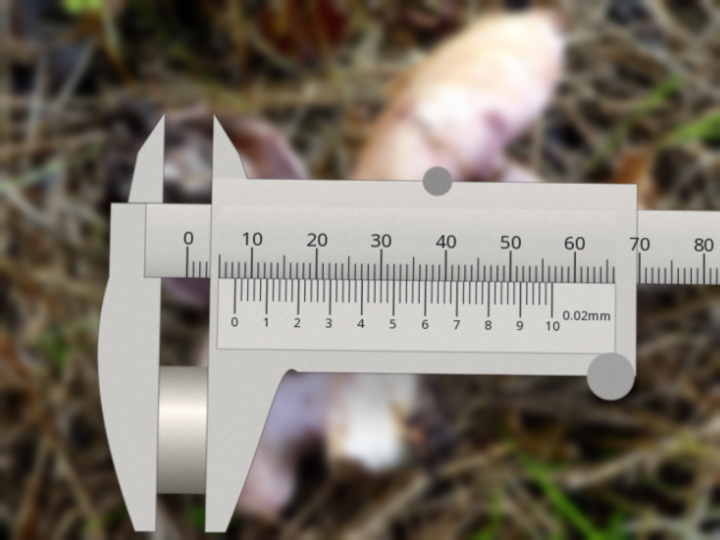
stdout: **7.5** mm
